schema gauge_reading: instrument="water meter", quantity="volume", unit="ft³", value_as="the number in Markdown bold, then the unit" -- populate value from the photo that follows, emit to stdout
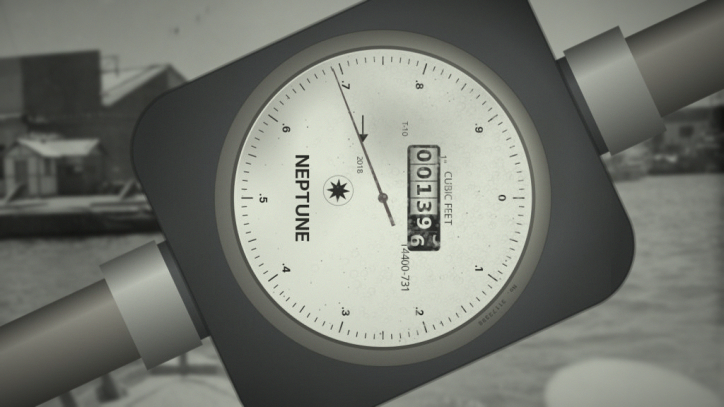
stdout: **1395.69** ft³
